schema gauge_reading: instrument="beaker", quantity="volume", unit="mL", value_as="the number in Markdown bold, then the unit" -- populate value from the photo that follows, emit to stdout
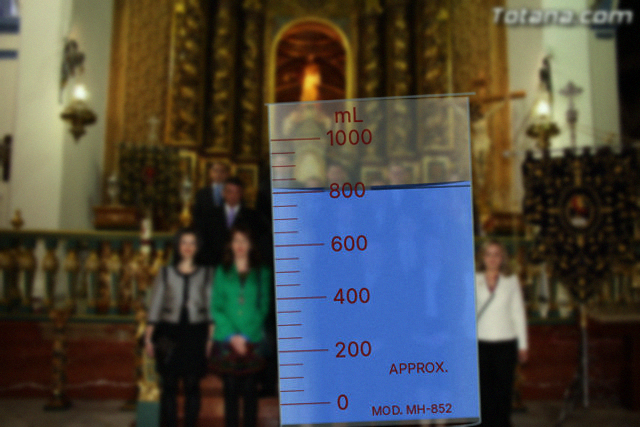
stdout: **800** mL
